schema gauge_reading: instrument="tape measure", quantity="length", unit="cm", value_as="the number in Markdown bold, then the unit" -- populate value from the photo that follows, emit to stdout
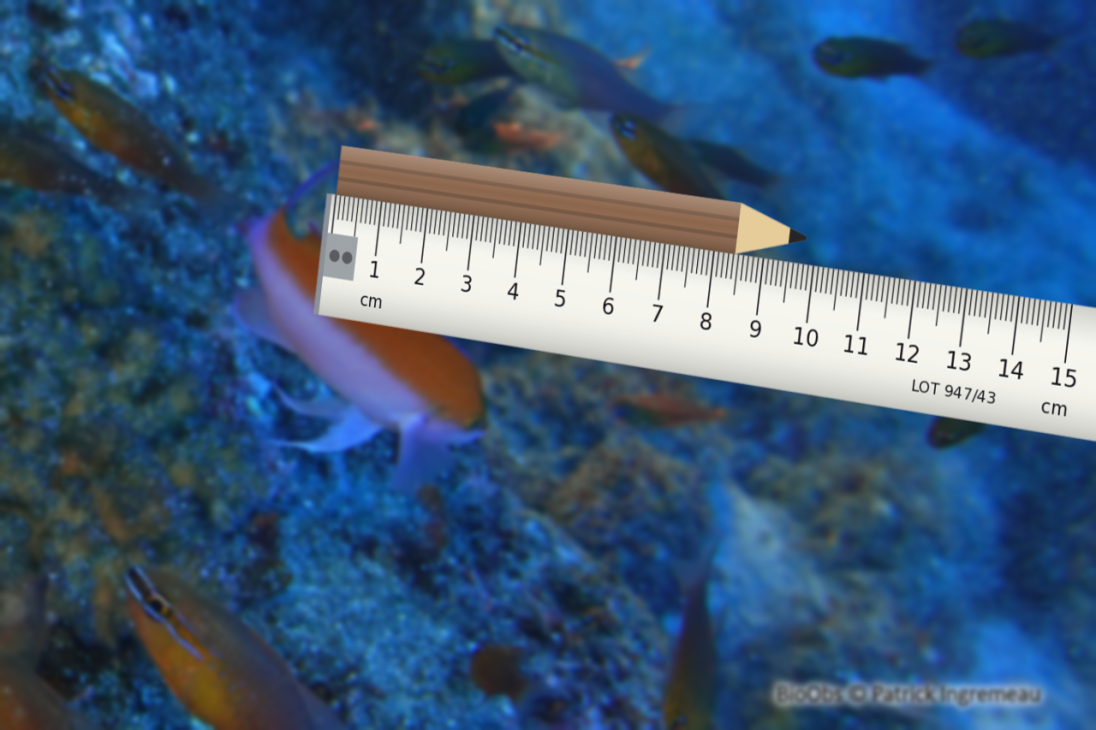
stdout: **9.8** cm
